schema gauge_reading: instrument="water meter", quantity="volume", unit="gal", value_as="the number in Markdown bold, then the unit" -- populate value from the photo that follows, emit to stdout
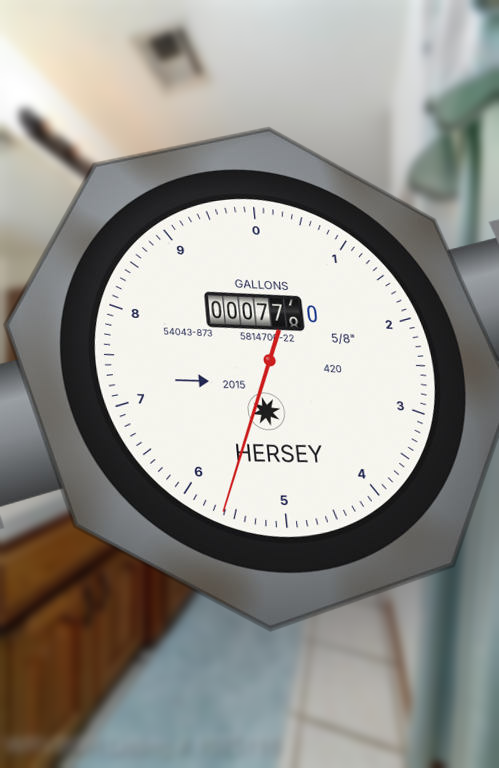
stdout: **7775.6** gal
